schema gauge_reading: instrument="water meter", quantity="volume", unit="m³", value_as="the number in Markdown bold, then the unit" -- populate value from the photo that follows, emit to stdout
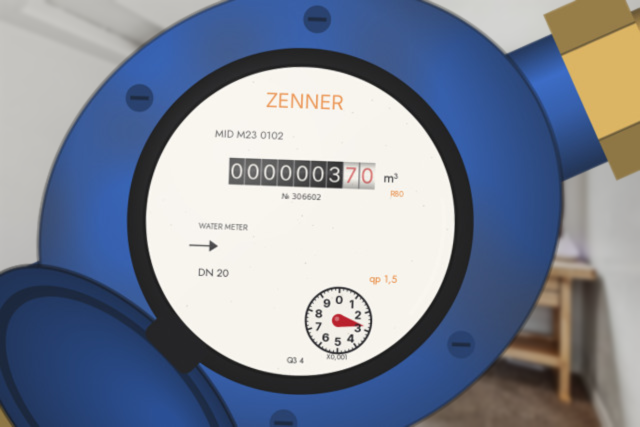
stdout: **3.702** m³
